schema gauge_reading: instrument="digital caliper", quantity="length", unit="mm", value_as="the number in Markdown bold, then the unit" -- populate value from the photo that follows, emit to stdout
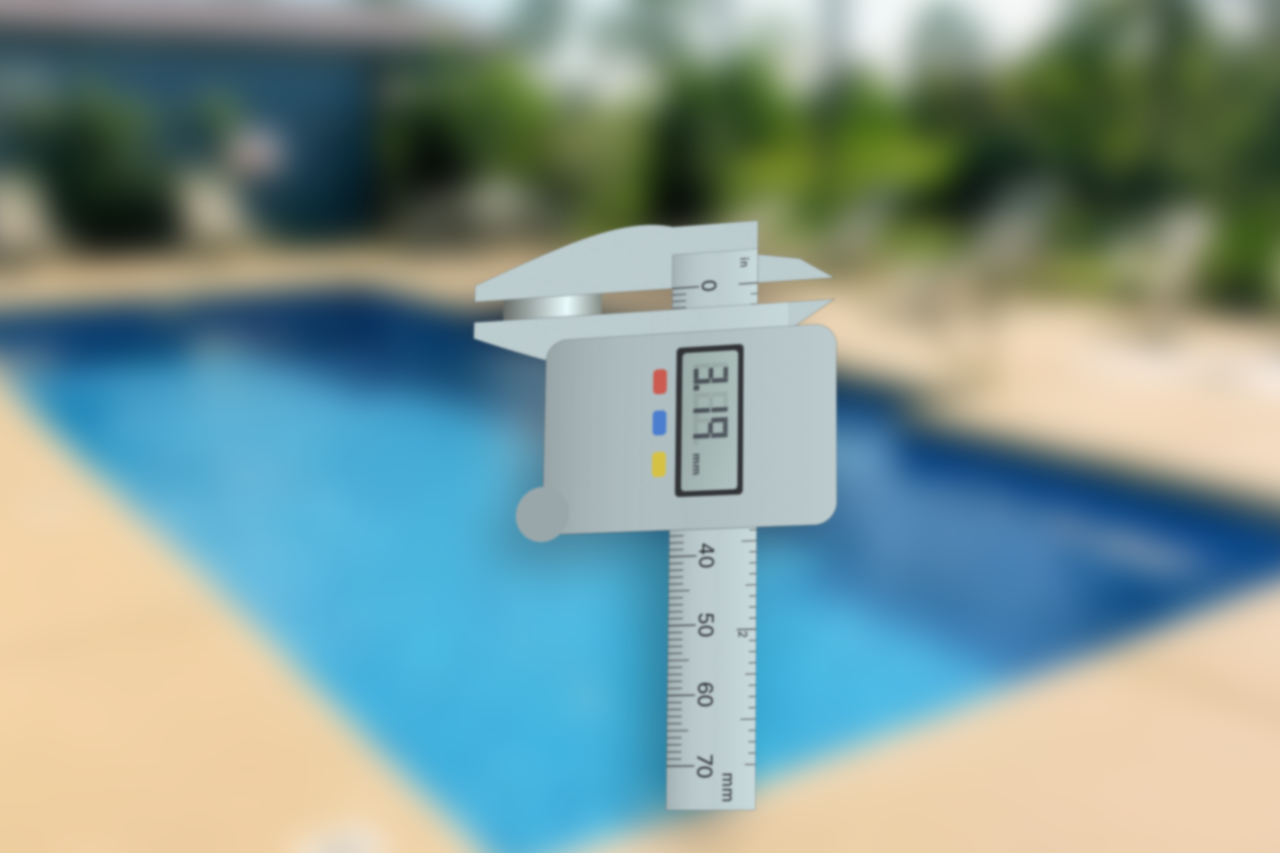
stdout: **3.19** mm
